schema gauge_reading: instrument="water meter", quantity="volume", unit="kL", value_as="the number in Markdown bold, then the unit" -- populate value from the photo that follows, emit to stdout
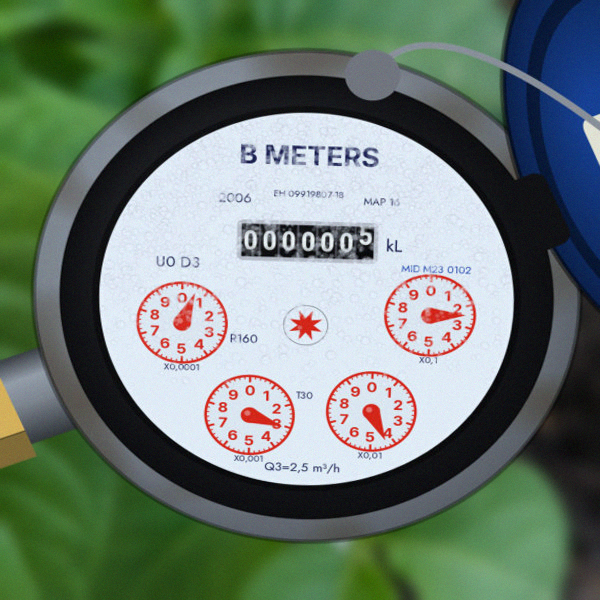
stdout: **5.2430** kL
